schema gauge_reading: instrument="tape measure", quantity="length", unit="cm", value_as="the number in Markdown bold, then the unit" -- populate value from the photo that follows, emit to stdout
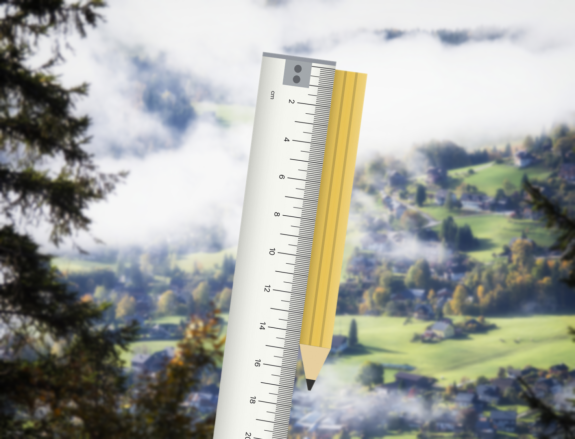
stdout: **17** cm
